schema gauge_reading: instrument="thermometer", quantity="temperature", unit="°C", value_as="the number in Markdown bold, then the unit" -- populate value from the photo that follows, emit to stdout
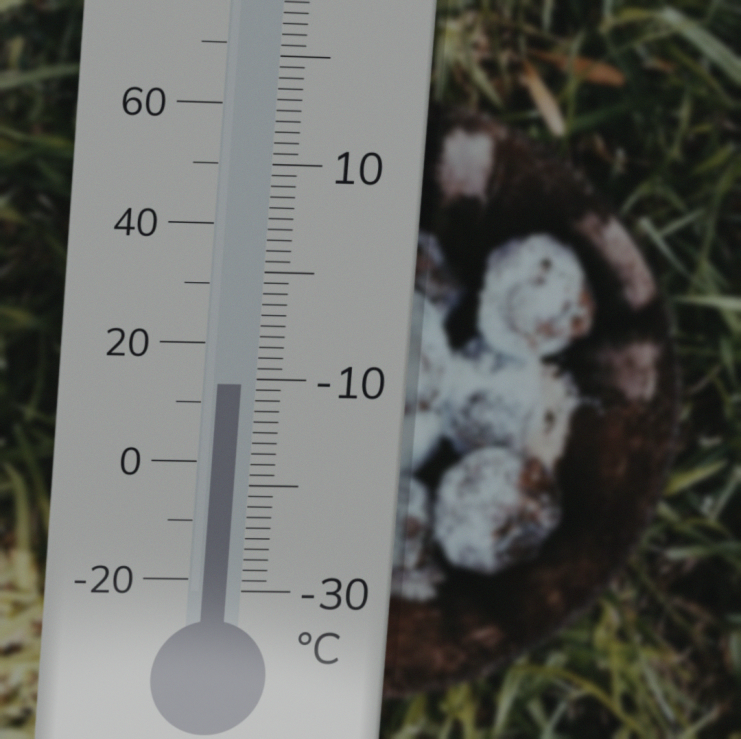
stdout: **-10.5** °C
